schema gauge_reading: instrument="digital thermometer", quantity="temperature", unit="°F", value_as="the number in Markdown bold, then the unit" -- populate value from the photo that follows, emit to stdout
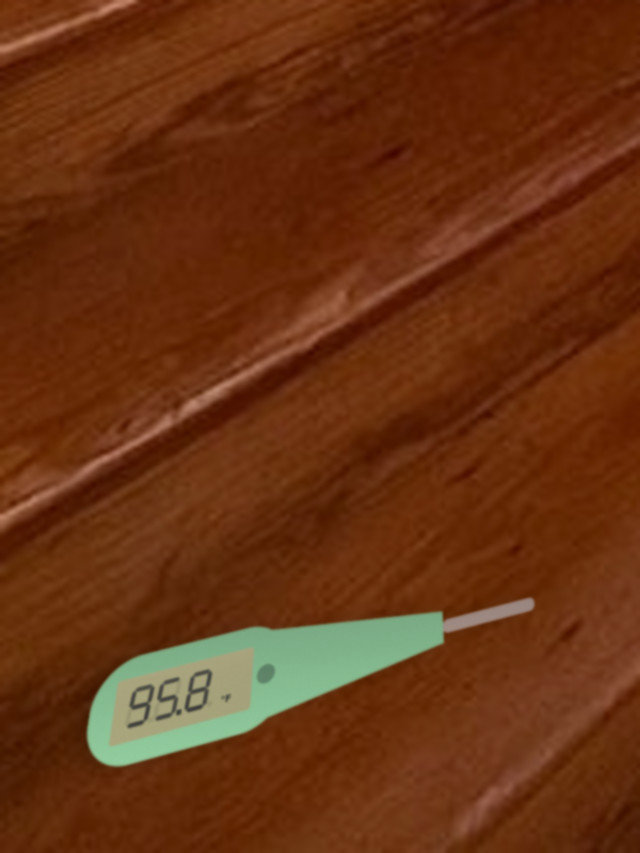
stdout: **95.8** °F
